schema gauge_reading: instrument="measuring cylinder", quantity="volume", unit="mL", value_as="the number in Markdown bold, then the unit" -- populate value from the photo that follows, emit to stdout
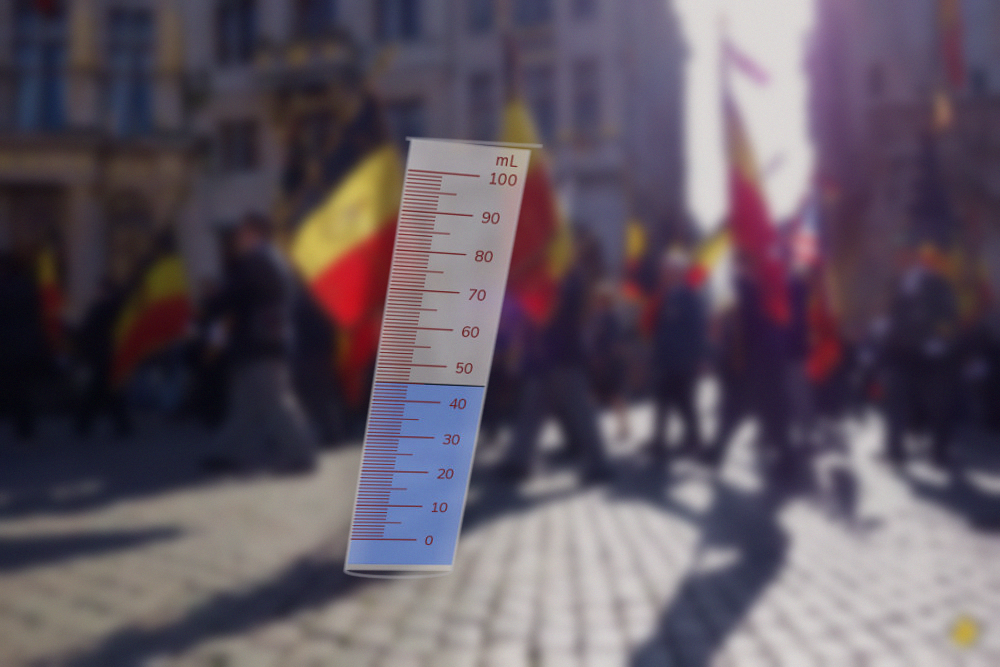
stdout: **45** mL
